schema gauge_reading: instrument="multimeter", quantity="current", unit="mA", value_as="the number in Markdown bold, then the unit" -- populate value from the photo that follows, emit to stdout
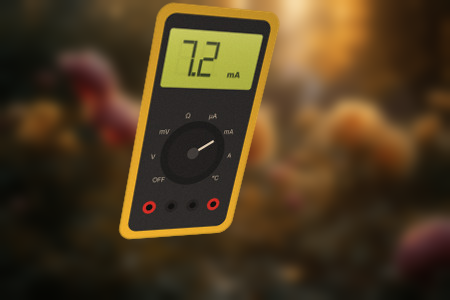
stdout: **7.2** mA
